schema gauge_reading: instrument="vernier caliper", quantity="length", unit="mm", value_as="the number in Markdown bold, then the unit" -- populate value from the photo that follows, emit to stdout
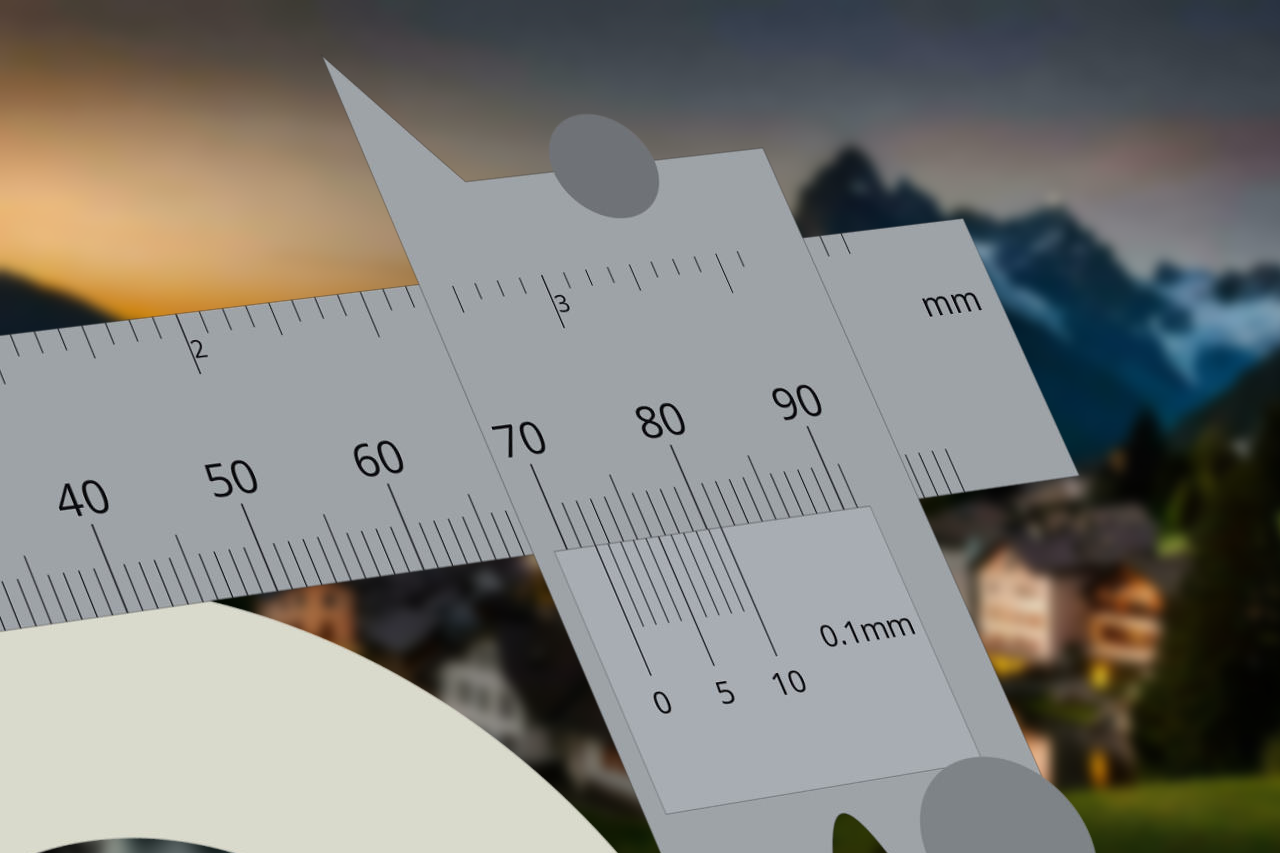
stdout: **72.0** mm
